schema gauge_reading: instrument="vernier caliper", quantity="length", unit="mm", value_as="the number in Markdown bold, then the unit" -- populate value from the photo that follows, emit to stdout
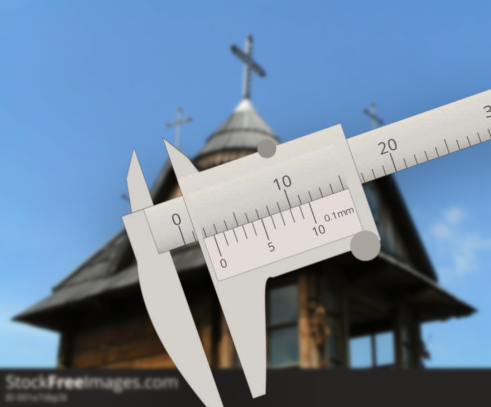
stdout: **2.7** mm
